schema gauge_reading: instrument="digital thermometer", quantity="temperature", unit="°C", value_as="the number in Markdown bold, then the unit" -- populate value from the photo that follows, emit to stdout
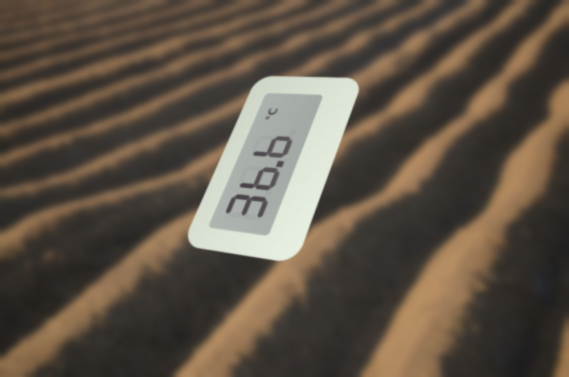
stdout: **36.6** °C
